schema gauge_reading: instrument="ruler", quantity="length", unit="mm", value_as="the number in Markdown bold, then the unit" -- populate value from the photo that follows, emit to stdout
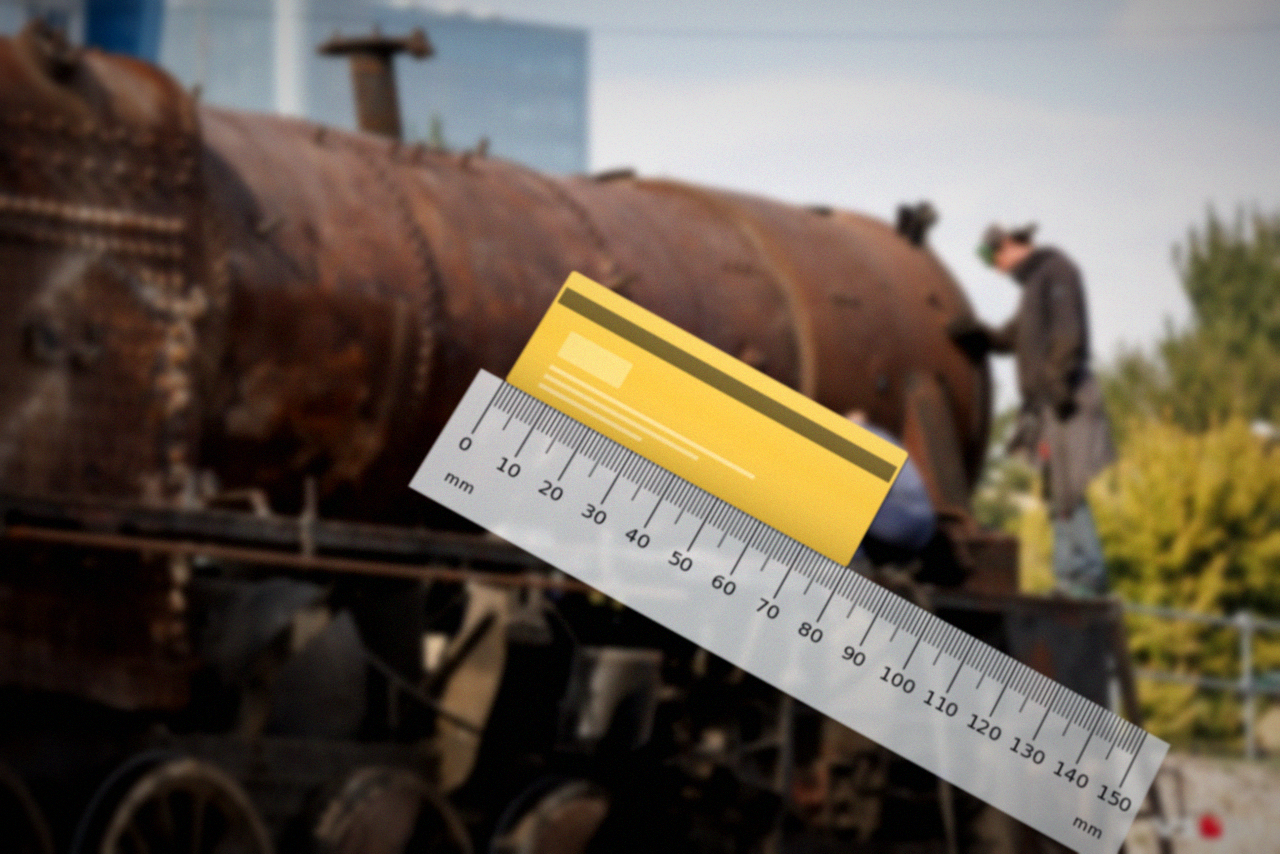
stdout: **80** mm
